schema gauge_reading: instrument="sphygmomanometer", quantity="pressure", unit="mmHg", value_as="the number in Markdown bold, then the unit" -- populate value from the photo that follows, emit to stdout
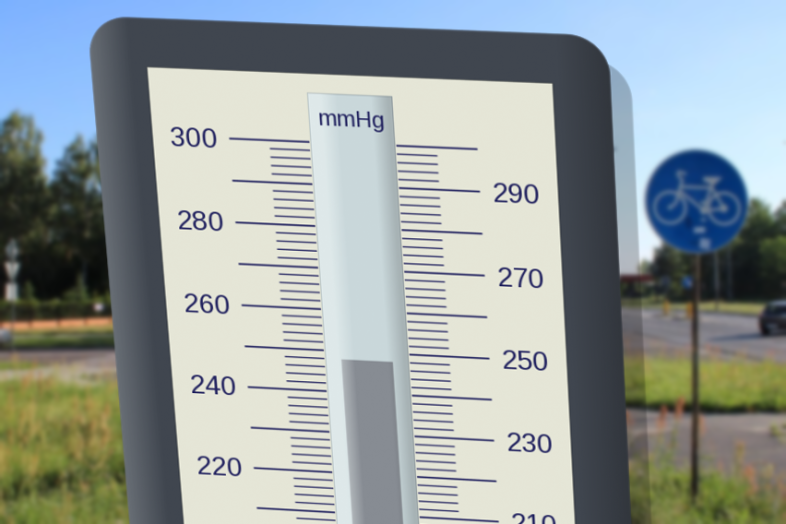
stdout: **248** mmHg
